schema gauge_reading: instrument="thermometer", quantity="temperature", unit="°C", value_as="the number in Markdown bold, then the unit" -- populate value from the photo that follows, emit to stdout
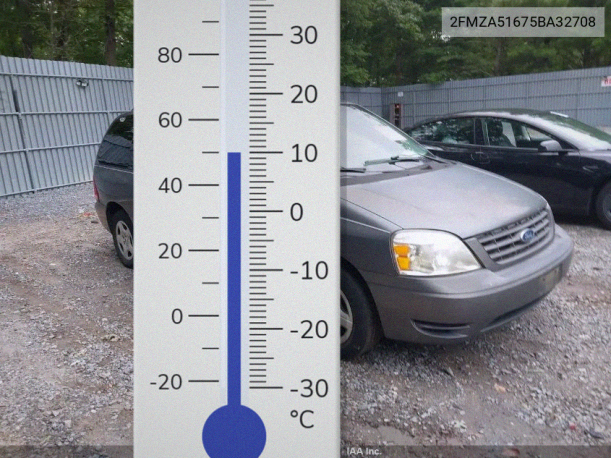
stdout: **10** °C
